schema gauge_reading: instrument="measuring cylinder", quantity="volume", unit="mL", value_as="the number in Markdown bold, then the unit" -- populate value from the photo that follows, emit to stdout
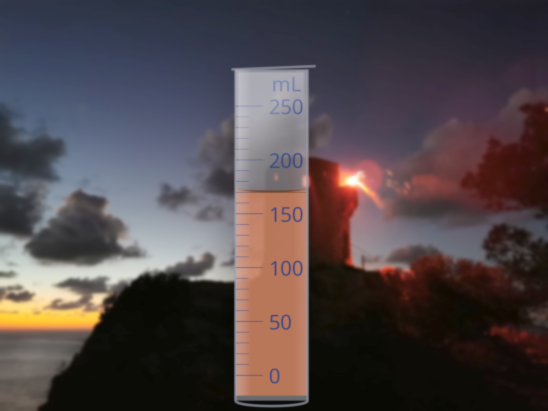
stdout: **170** mL
